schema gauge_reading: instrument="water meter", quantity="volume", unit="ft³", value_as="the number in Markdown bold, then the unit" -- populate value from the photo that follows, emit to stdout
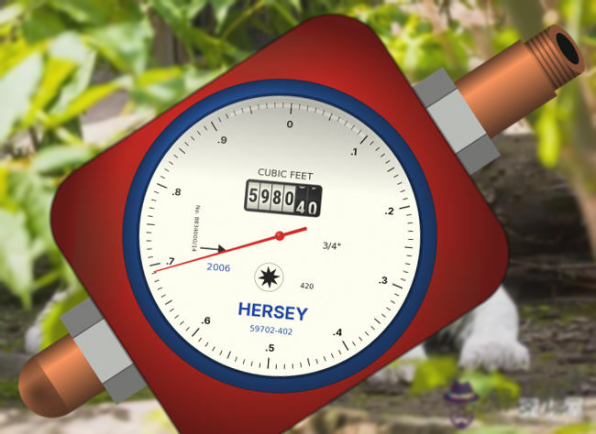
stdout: **598039.69** ft³
